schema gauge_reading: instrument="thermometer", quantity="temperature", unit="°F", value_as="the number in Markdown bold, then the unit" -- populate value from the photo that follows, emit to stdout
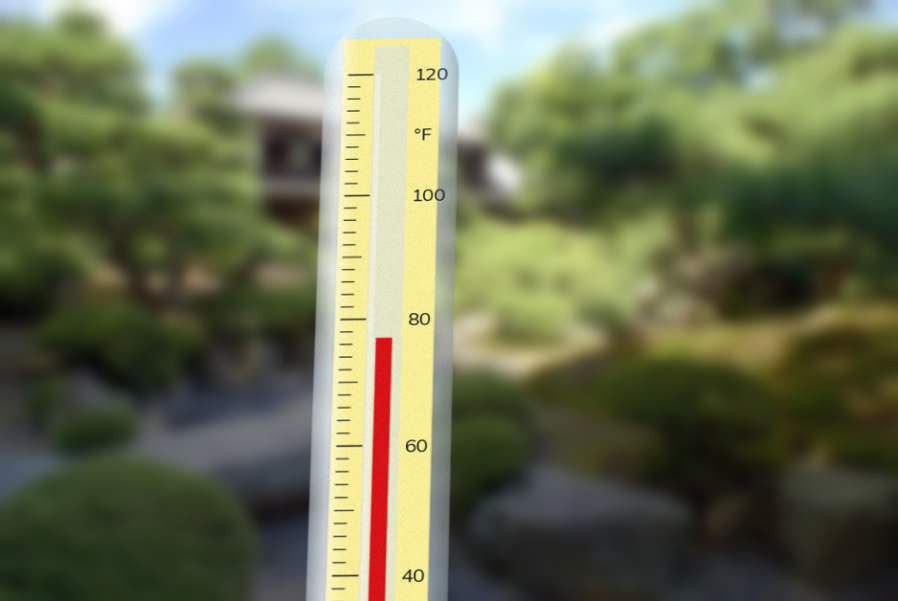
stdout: **77** °F
